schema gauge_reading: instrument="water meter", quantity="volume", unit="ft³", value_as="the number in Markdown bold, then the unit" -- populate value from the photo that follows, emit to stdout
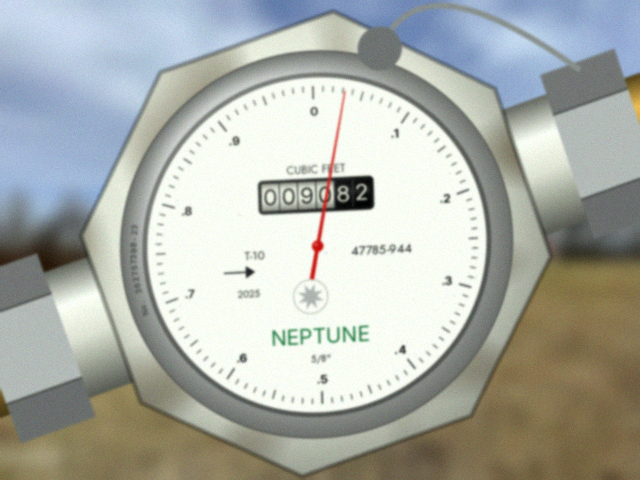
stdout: **9082.03** ft³
